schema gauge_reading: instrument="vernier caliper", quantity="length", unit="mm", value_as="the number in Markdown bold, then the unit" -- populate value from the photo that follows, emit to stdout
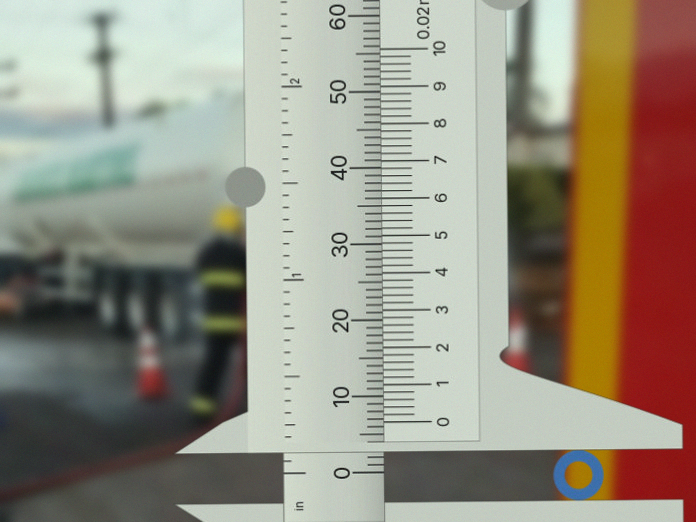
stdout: **6.6** mm
